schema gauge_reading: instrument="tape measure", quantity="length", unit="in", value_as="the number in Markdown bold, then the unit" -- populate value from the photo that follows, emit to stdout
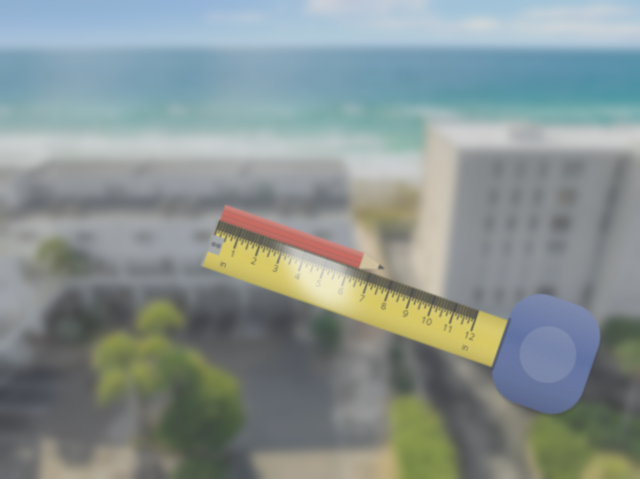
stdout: **7.5** in
